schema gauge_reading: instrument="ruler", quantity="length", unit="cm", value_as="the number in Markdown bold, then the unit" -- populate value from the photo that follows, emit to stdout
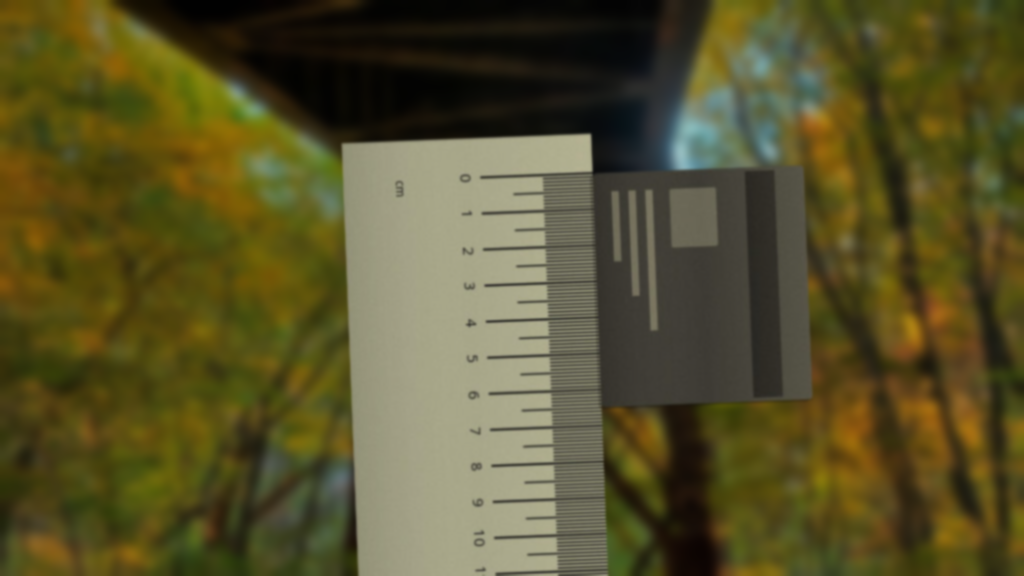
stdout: **6.5** cm
